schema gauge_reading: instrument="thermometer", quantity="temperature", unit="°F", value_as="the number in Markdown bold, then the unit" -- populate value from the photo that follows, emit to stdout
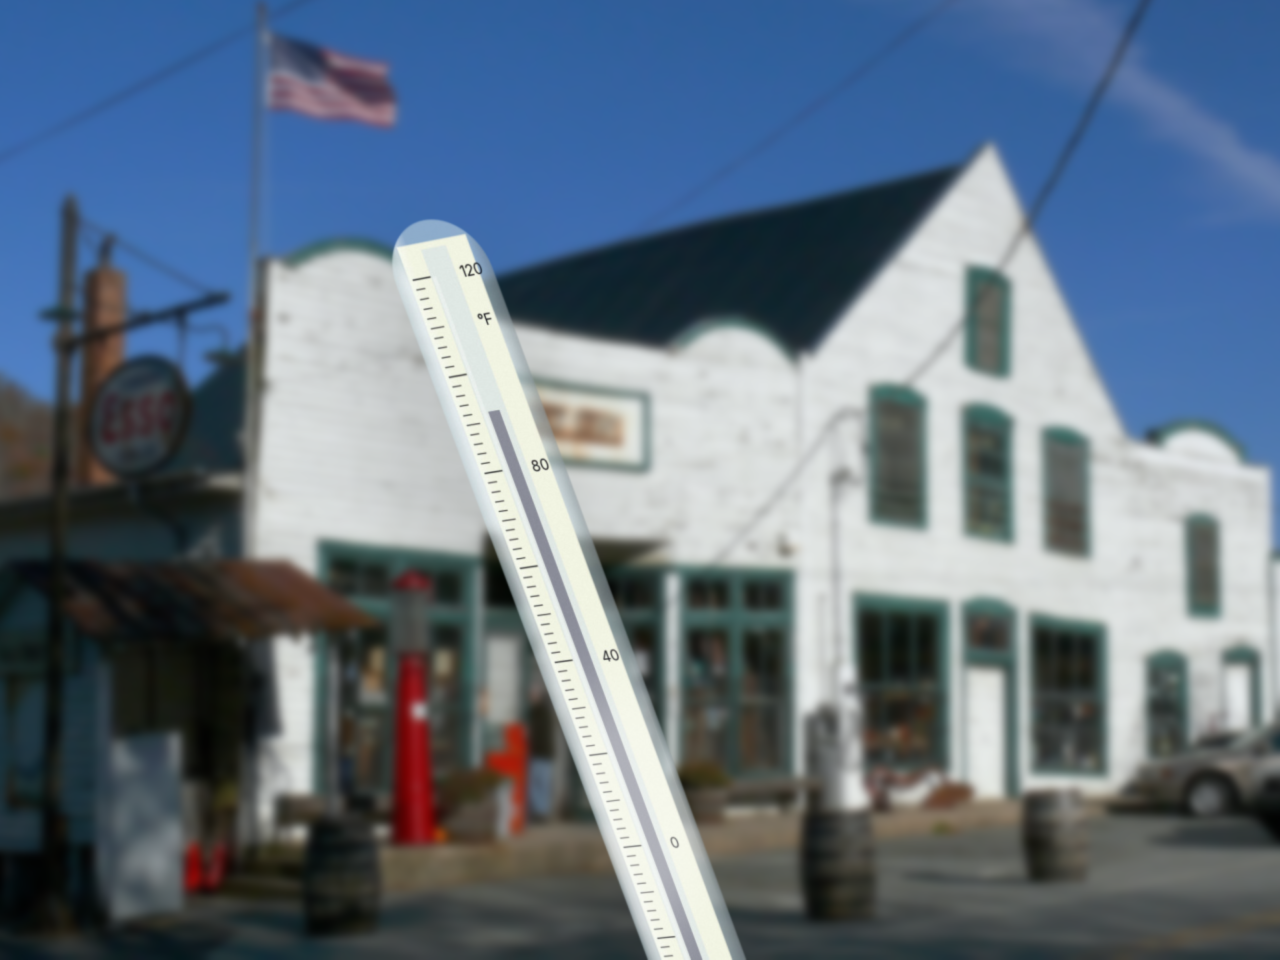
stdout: **92** °F
